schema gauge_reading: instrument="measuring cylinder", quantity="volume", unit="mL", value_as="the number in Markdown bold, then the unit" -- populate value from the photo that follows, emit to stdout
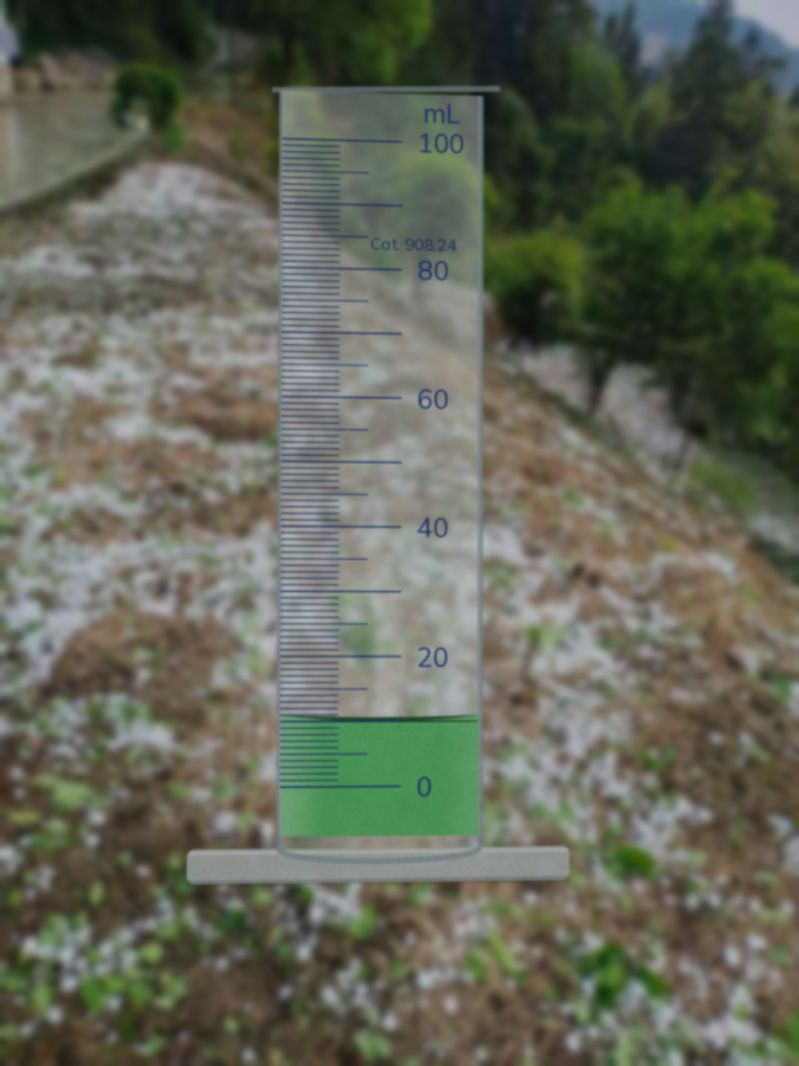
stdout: **10** mL
